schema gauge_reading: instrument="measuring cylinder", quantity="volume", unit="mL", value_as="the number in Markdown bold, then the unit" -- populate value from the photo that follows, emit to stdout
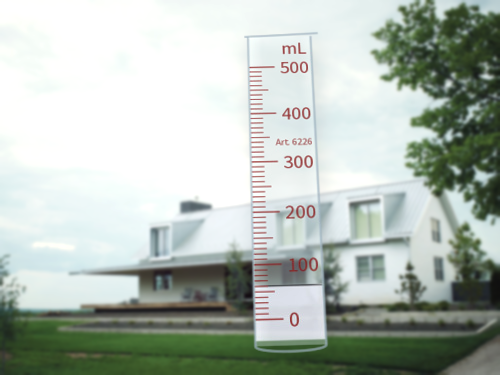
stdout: **60** mL
